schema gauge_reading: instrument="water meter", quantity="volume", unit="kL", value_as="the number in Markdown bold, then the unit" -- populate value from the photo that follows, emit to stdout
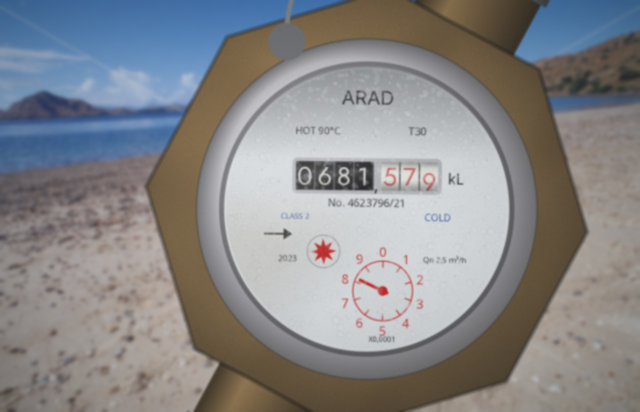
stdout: **681.5788** kL
